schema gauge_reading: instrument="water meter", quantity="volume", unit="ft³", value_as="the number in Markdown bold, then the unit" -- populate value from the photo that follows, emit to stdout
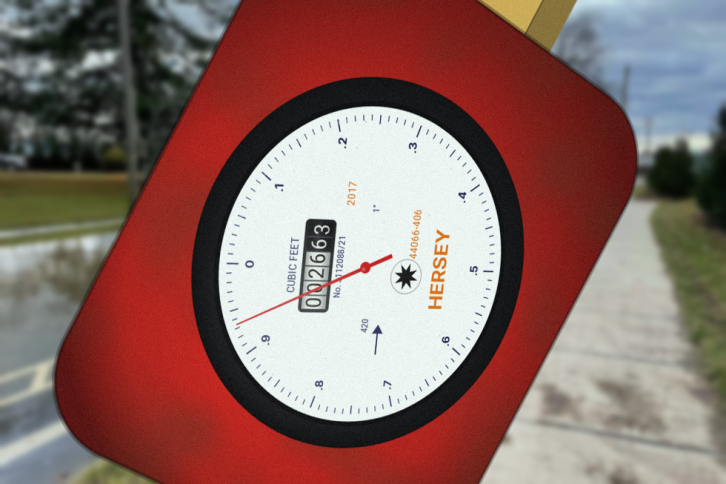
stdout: **2662.93** ft³
